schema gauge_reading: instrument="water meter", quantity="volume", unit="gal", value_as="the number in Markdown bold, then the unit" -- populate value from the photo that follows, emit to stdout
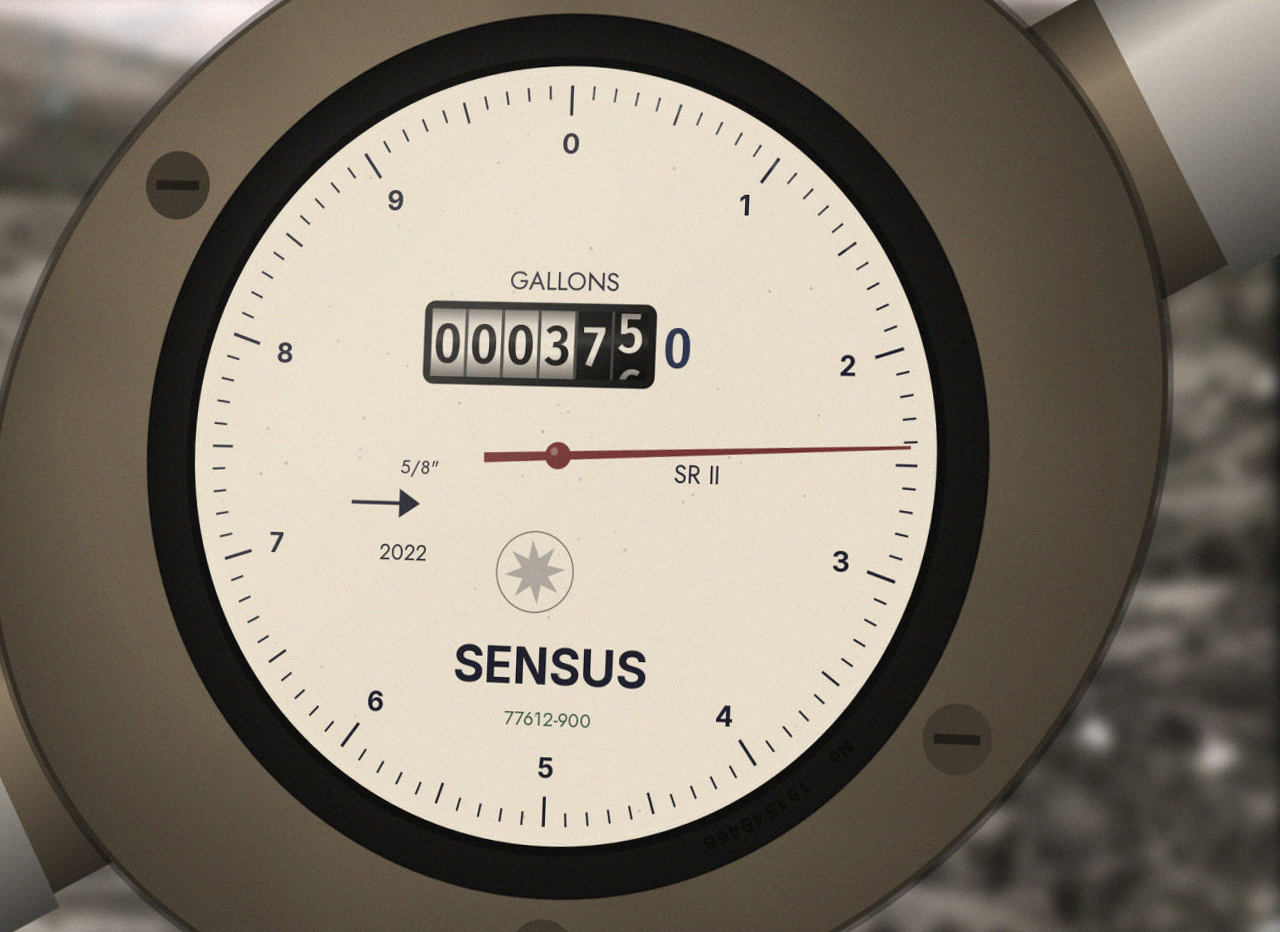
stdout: **3752.4** gal
